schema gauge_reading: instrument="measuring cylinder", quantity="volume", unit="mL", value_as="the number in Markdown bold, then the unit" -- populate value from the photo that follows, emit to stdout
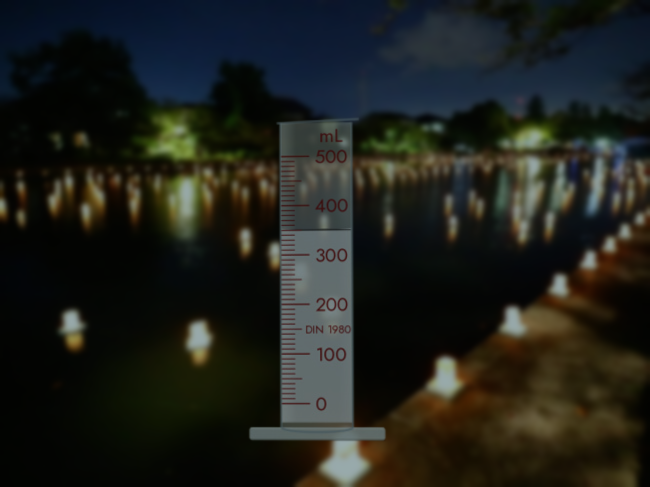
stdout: **350** mL
